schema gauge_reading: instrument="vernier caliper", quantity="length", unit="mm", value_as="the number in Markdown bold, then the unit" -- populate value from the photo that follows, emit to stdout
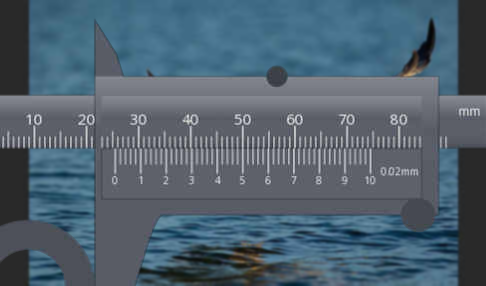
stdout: **25.5** mm
